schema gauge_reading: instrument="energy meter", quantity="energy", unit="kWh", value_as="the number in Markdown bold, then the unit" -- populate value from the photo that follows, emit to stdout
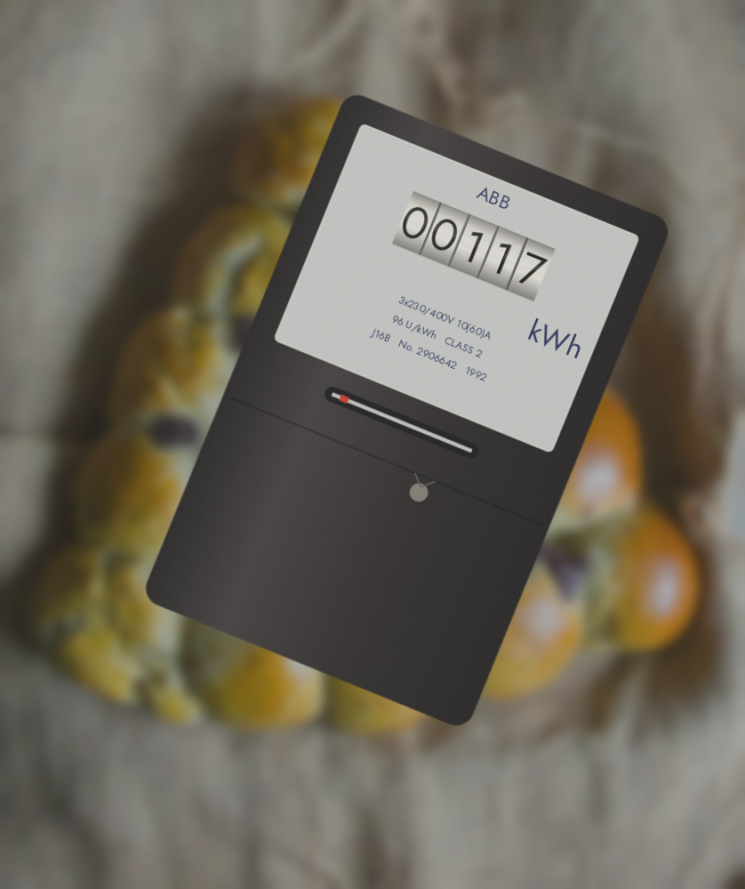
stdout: **117** kWh
